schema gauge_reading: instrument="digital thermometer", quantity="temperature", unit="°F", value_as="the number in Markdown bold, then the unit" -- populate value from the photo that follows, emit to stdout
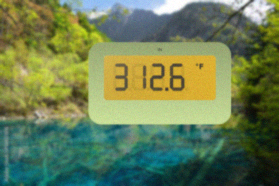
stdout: **312.6** °F
